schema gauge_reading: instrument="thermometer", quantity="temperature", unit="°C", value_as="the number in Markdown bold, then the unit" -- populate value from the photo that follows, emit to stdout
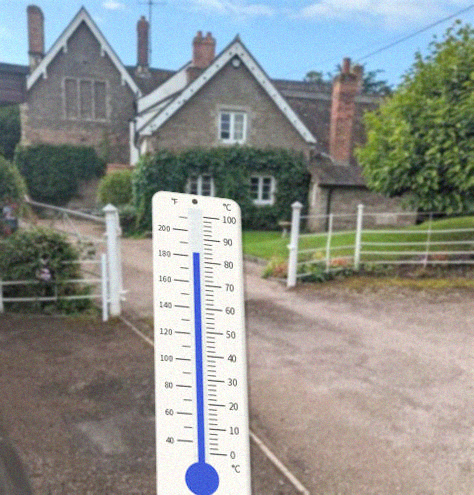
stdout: **84** °C
